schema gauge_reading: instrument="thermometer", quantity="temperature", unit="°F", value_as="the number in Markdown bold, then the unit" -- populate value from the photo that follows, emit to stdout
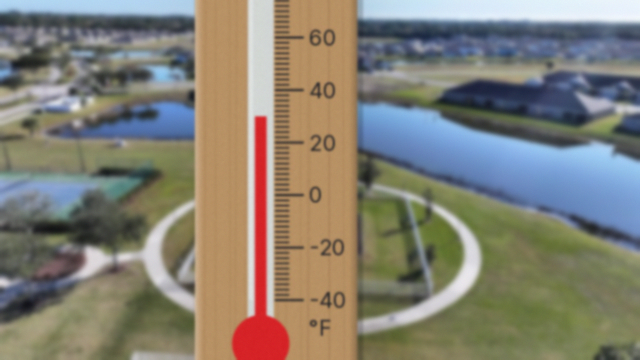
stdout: **30** °F
